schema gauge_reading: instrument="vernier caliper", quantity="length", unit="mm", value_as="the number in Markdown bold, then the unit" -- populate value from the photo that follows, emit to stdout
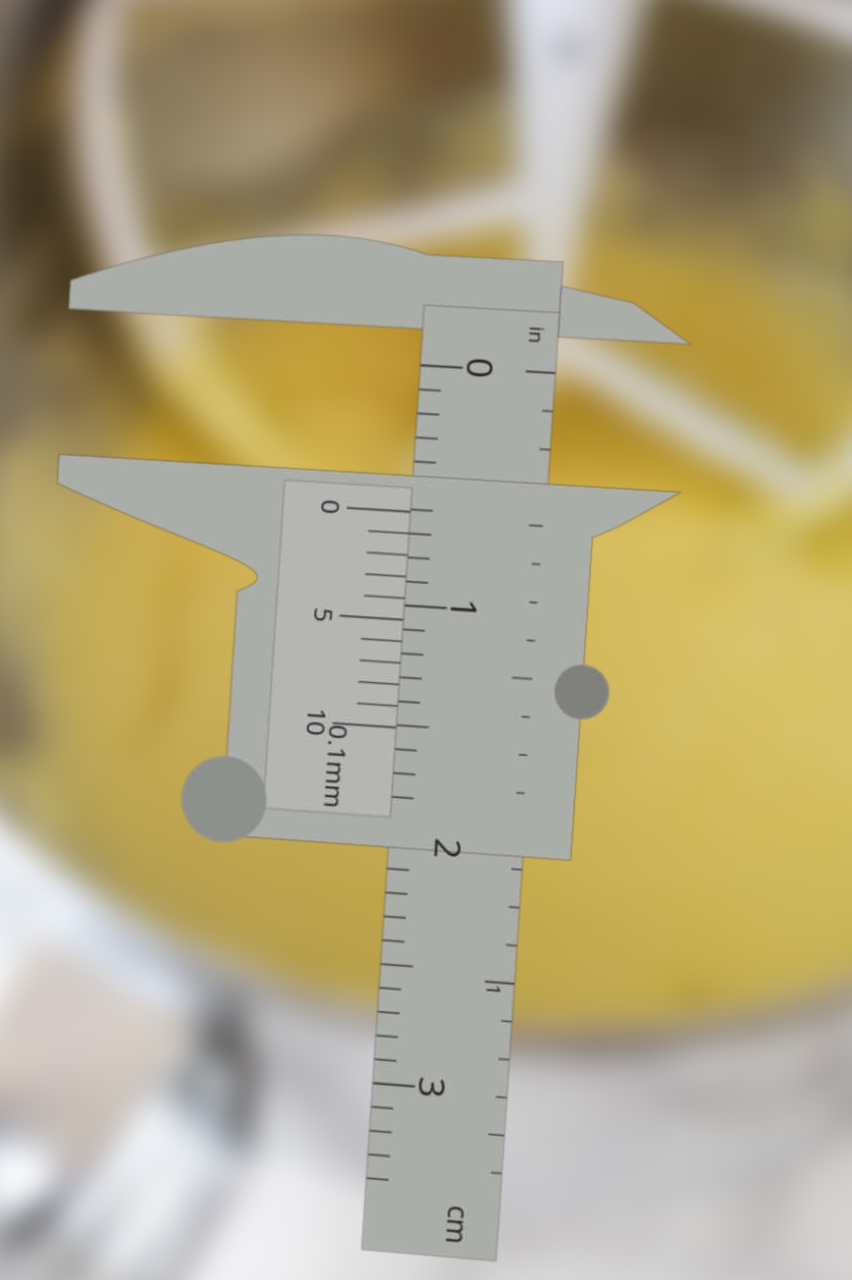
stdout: **6.1** mm
